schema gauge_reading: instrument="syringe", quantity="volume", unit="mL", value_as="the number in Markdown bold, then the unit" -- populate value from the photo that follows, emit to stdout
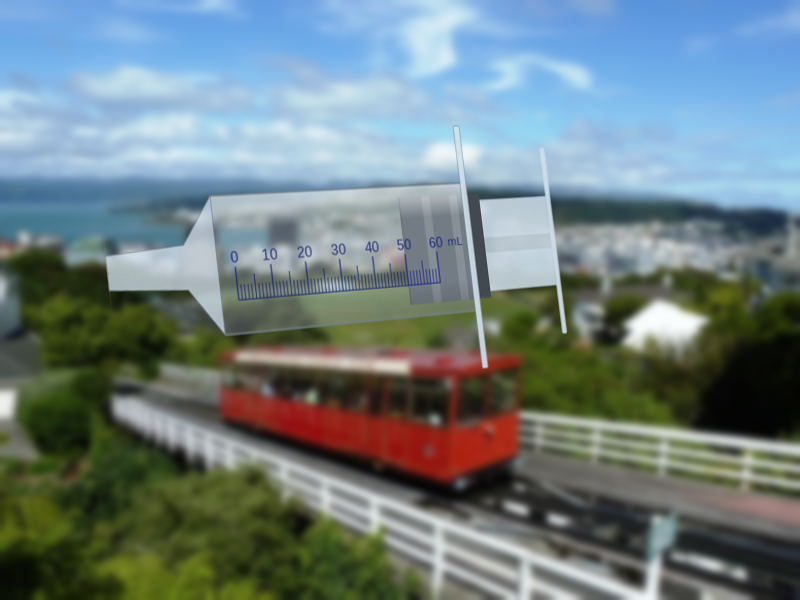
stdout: **50** mL
